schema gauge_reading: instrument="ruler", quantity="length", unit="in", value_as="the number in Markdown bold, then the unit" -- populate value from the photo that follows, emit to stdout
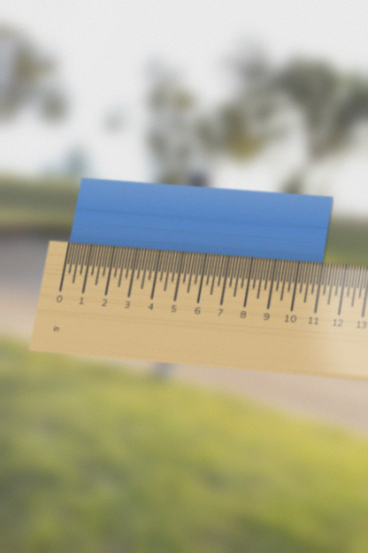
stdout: **11** in
